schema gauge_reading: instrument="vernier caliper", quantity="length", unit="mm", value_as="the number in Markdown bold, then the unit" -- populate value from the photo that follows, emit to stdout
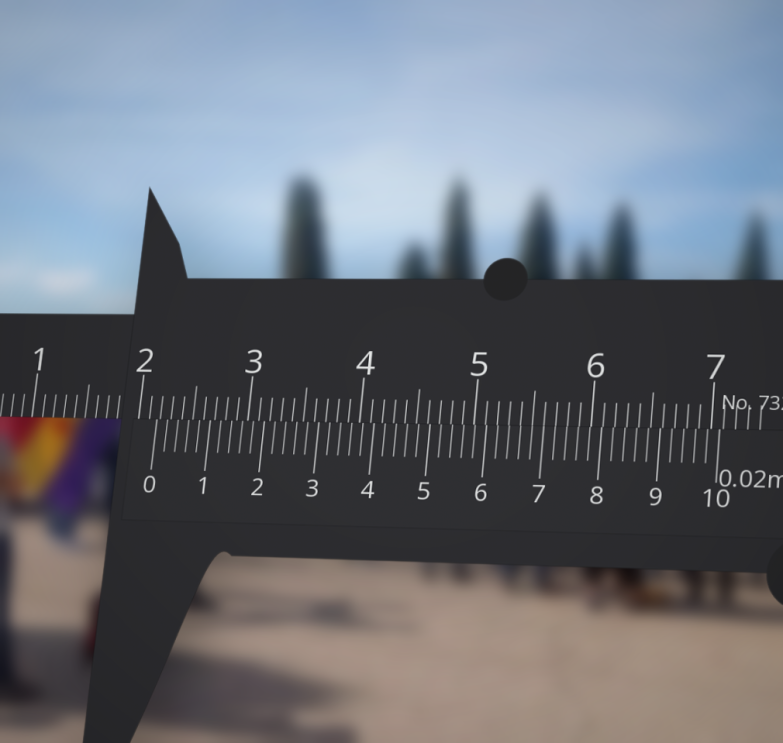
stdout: **21.7** mm
